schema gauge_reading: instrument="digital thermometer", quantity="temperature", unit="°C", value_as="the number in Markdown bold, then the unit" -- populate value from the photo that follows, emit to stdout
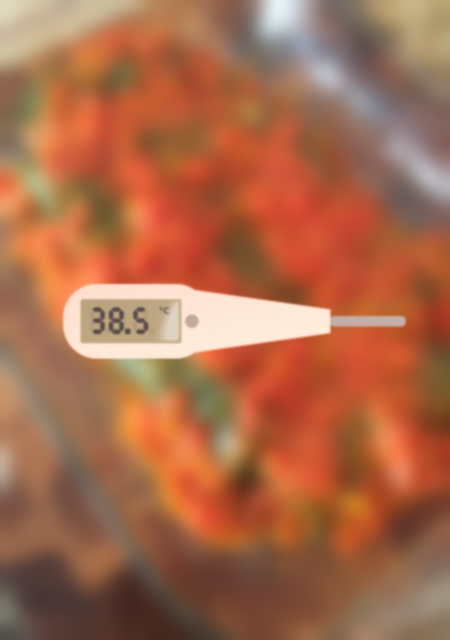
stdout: **38.5** °C
